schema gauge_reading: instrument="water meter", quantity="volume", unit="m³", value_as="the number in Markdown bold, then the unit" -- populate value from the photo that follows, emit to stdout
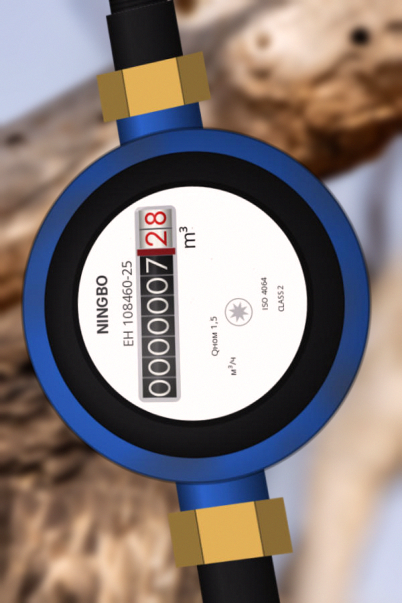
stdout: **7.28** m³
